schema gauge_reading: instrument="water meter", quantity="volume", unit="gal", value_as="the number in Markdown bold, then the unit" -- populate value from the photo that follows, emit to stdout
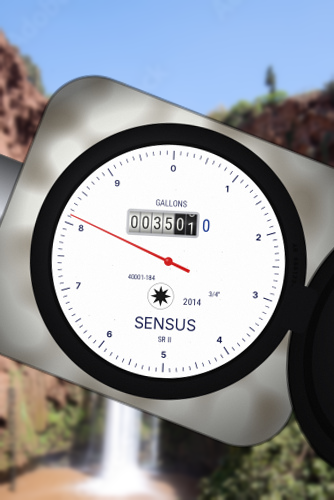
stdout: **35008.1** gal
